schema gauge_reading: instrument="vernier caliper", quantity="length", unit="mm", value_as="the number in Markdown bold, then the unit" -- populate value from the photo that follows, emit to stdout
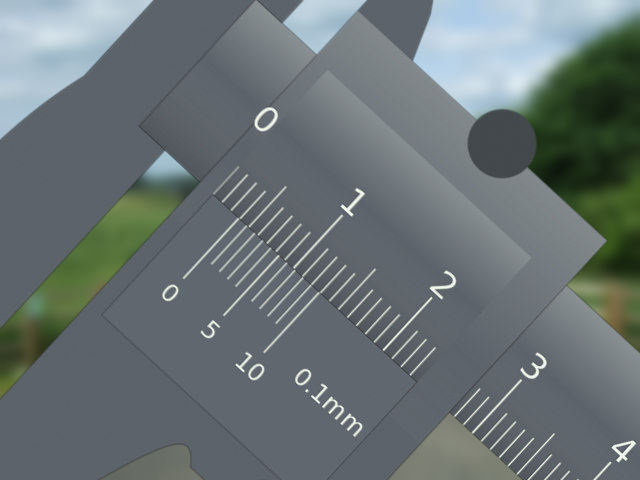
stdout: **3.9** mm
